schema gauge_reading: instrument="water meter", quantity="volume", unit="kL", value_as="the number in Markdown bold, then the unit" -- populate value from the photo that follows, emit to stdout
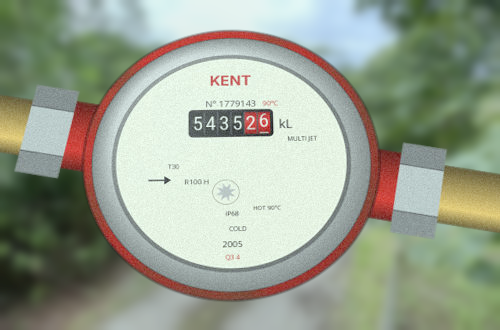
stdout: **5435.26** kL
